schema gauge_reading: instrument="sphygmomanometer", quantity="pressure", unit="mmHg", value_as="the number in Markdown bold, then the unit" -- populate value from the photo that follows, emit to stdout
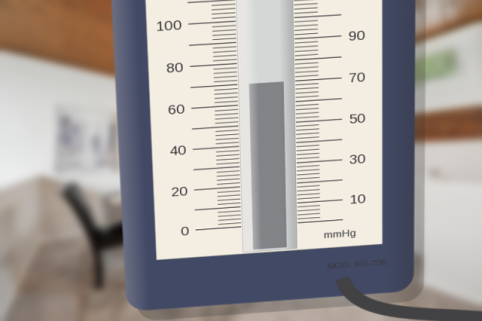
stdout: **70** mmHg
